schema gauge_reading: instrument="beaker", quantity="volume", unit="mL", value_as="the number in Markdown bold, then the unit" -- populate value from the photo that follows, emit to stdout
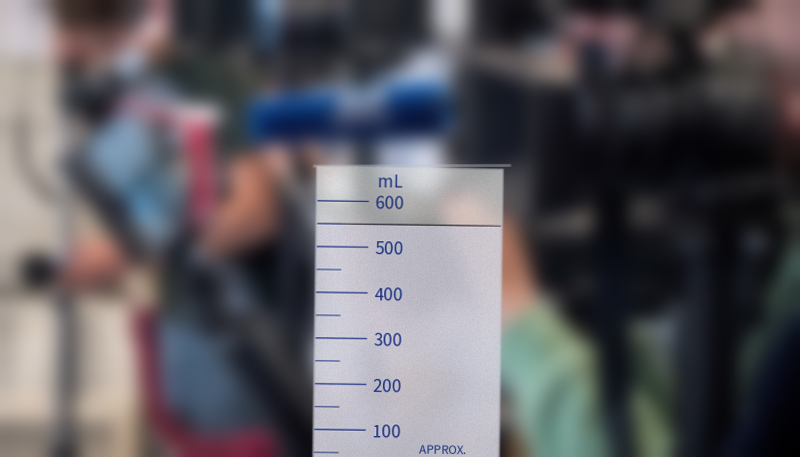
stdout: **550** mL
